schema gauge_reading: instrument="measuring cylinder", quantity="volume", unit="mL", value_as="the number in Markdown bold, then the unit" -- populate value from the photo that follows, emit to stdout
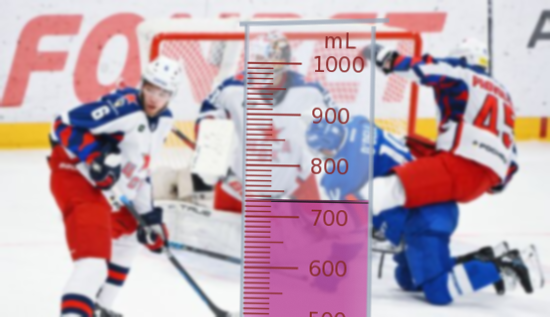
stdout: **730** mL
